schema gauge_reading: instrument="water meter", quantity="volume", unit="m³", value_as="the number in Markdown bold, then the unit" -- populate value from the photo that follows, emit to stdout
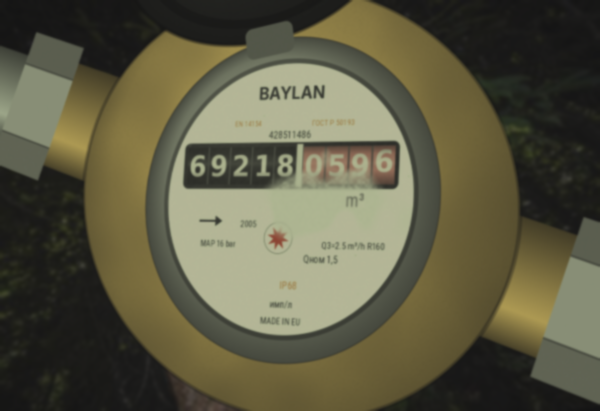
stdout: **69218.0596** m³
